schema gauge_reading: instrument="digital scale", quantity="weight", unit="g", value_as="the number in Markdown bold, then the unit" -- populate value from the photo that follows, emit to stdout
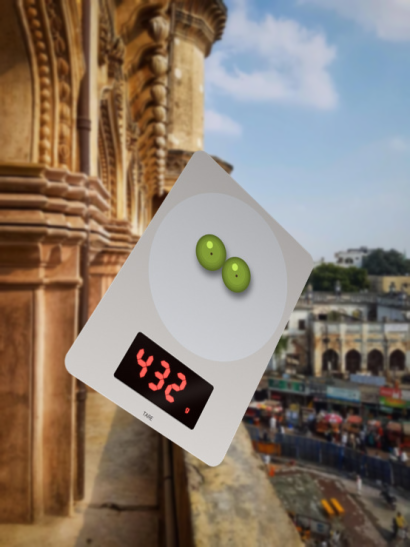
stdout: **432** g
